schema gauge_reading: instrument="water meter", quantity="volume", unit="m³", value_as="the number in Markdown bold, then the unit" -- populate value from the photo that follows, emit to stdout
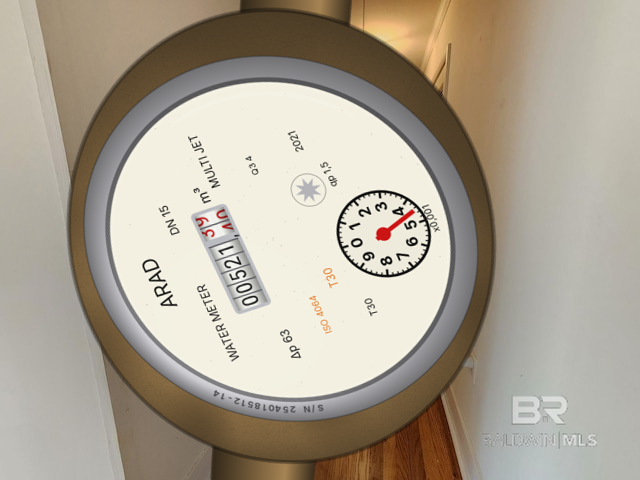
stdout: **521.394** m³
